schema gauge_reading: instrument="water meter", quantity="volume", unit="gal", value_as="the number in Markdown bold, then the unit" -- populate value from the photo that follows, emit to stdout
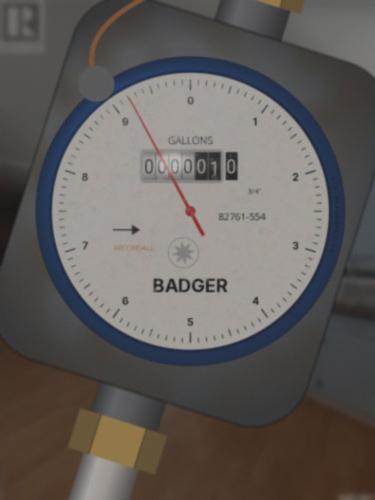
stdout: **9.2** gal
